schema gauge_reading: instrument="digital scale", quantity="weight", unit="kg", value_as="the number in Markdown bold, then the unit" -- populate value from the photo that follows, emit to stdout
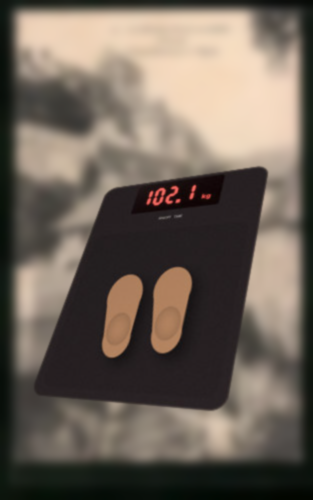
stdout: **102.1** kg
